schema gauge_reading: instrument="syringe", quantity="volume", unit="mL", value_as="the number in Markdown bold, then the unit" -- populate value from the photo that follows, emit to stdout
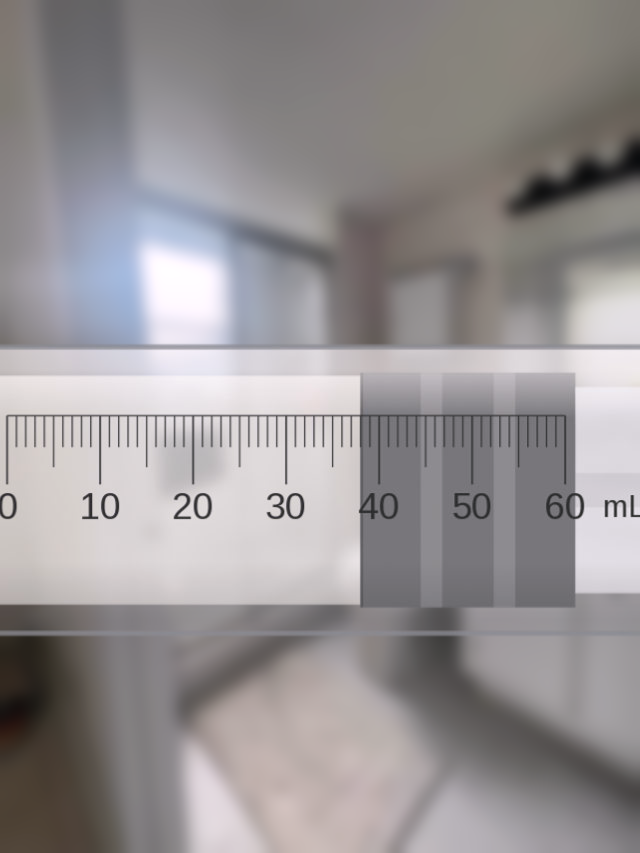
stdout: **38** mL
